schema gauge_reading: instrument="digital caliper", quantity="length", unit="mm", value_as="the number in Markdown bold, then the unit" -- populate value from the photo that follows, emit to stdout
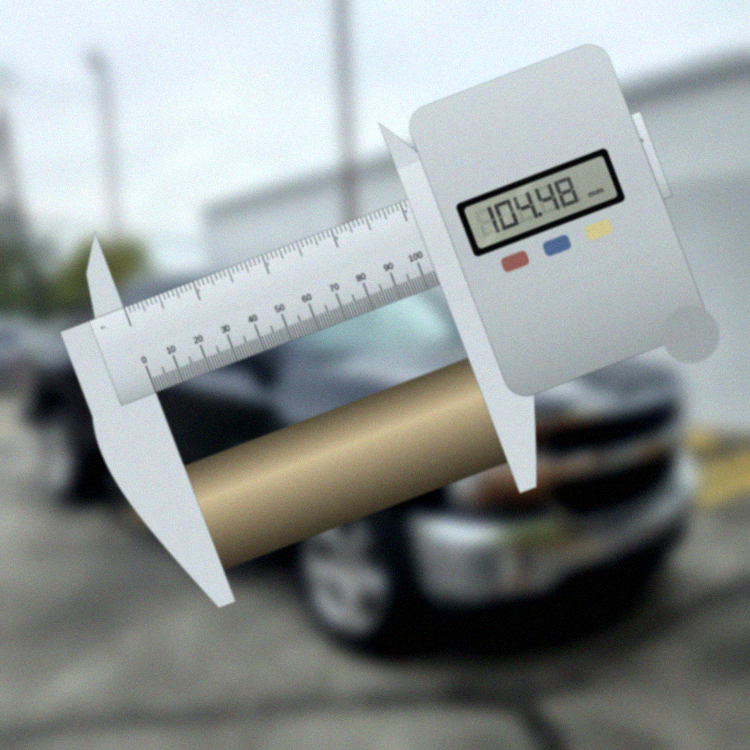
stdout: **104.48** mm
